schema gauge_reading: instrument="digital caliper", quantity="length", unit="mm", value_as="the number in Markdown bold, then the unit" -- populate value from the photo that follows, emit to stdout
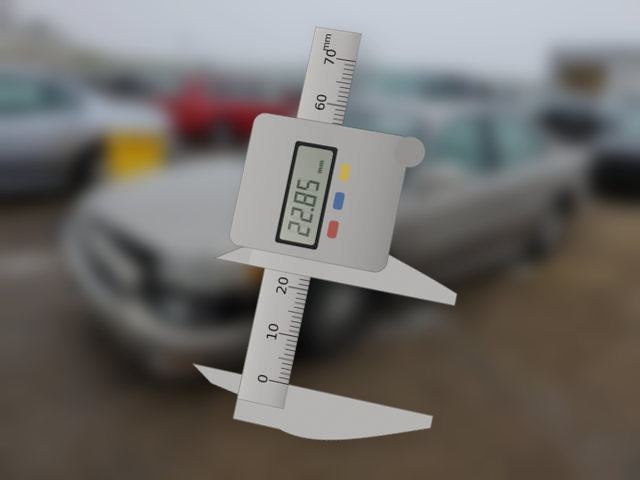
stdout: **22.85** mm
